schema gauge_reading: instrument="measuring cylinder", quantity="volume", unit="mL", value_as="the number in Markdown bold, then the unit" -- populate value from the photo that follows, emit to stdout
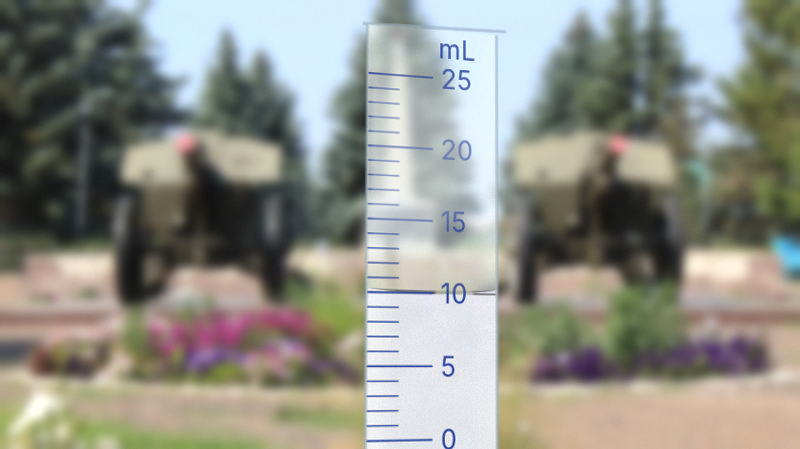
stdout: **10** mL
